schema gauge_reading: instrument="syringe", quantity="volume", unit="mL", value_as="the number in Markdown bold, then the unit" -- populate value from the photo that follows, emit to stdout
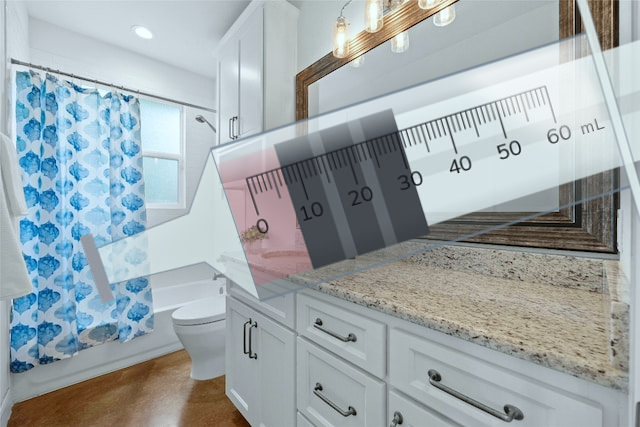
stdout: **7** mL
